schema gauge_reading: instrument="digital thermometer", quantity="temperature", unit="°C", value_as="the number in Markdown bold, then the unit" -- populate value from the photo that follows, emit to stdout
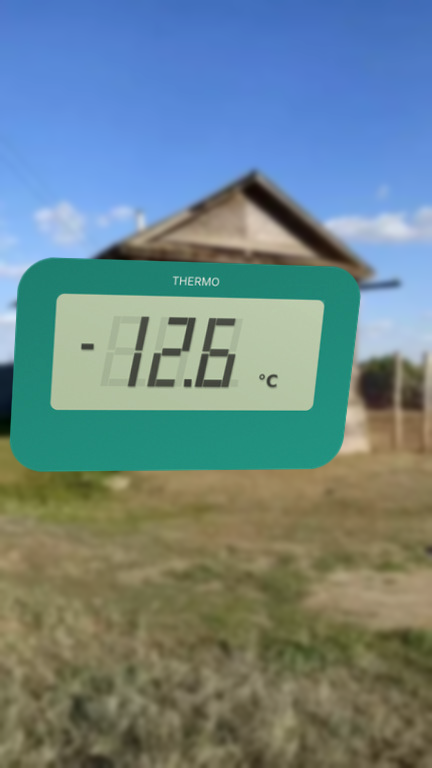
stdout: **-12.6** °C
